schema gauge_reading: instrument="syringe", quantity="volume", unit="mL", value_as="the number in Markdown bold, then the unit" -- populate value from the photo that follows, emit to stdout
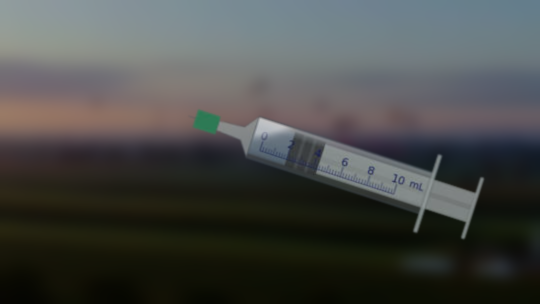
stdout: **2** mL
